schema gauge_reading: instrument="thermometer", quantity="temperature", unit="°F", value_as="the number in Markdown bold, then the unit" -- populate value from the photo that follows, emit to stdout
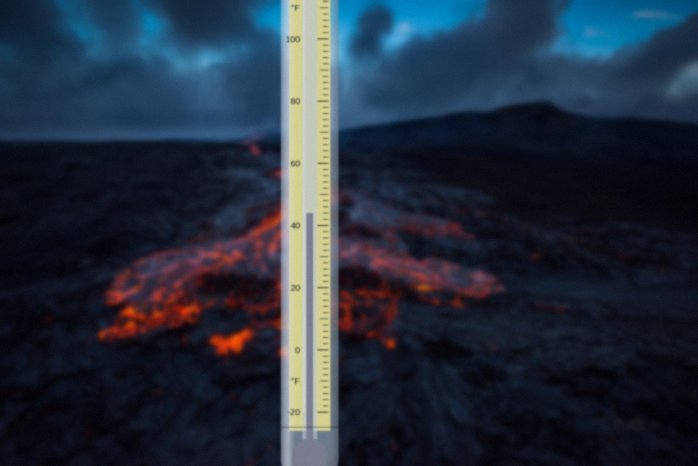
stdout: **44** °F
